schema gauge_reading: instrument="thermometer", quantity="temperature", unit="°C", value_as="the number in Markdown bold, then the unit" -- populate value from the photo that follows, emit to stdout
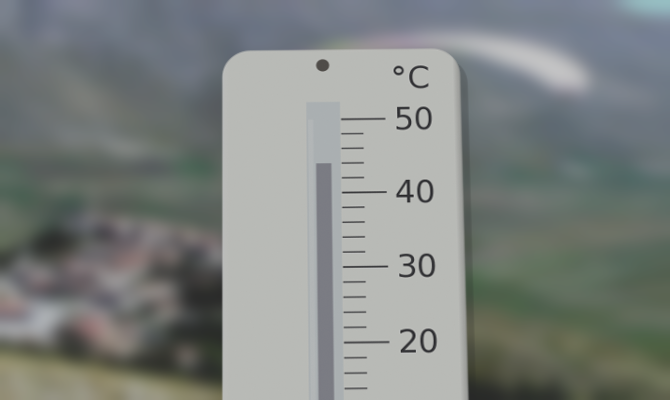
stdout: **44** °C
